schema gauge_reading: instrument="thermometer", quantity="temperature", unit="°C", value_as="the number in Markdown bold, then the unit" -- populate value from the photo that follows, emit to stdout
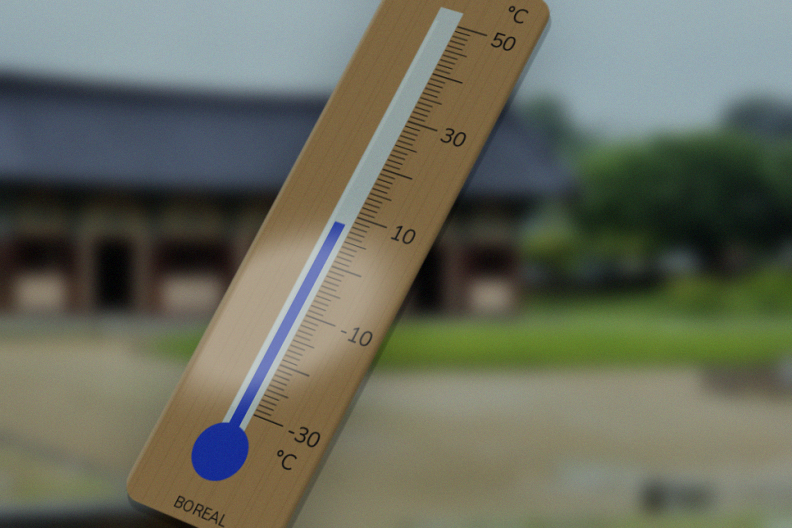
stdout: **8** °C
